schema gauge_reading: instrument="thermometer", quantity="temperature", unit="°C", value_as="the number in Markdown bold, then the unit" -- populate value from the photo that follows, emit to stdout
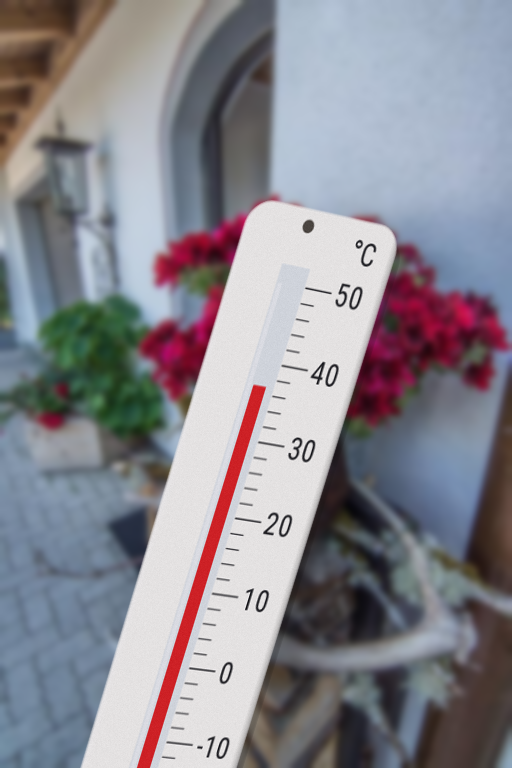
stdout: **37** °C
